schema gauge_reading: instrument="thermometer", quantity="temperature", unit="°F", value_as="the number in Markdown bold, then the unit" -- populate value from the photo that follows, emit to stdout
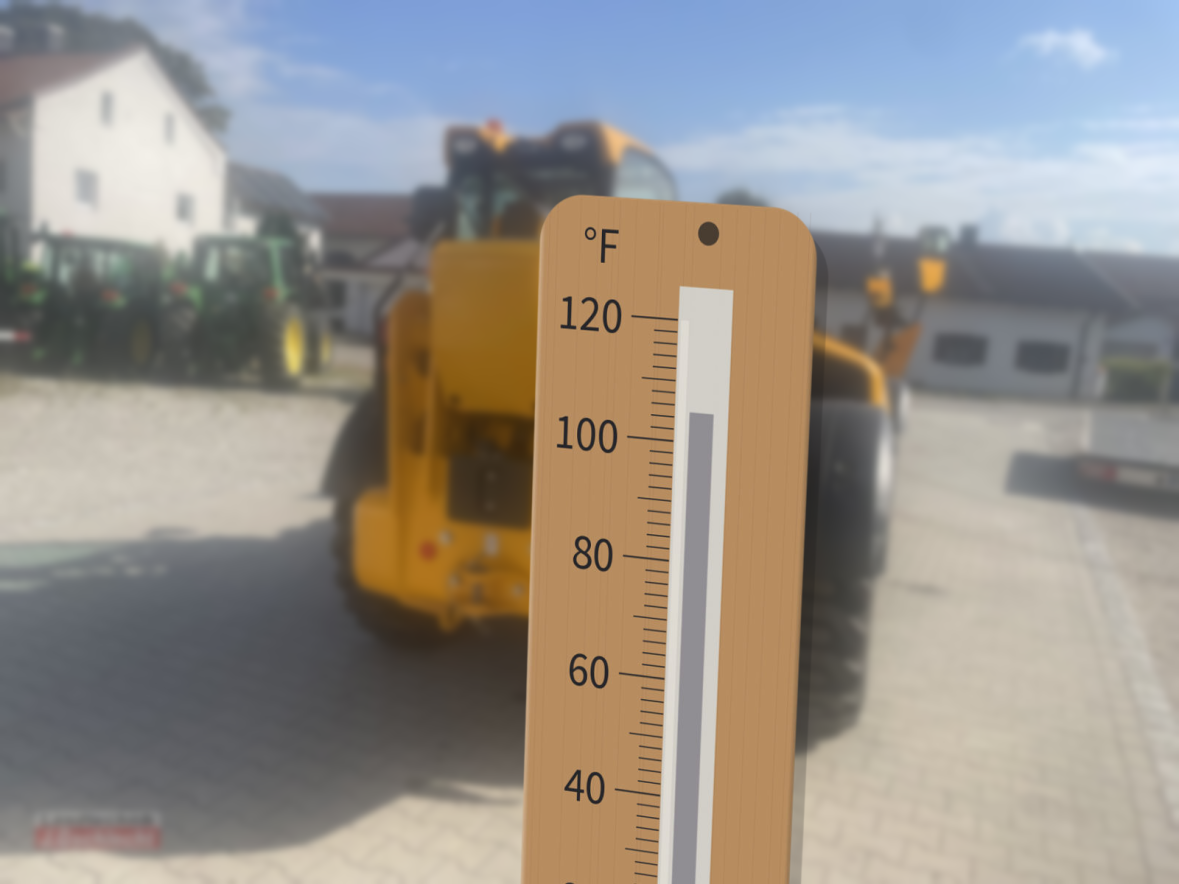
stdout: **105** °F
